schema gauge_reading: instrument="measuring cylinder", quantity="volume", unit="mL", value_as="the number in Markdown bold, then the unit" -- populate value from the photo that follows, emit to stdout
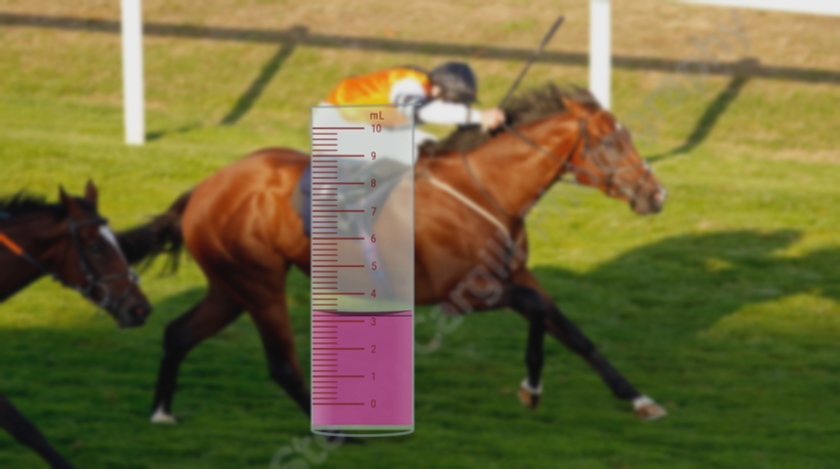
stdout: **3.2** mL
